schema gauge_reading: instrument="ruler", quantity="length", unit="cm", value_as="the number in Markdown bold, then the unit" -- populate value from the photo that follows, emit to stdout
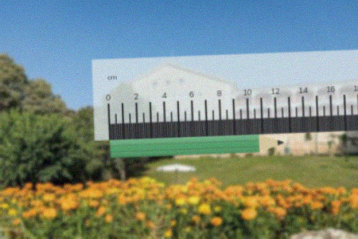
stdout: **12.5** cm
